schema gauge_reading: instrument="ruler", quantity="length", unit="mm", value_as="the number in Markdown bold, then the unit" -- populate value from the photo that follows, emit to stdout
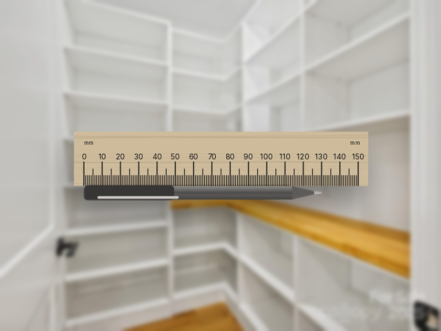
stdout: **130** mm
